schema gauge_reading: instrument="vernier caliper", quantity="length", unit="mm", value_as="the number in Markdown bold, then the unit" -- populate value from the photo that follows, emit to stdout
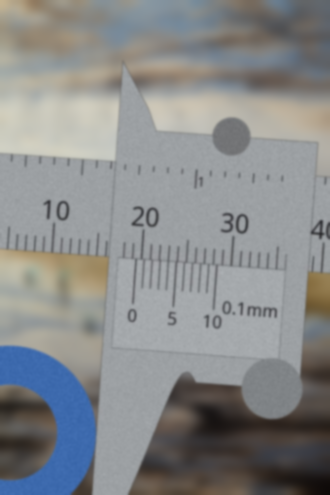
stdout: **19.4** mm
